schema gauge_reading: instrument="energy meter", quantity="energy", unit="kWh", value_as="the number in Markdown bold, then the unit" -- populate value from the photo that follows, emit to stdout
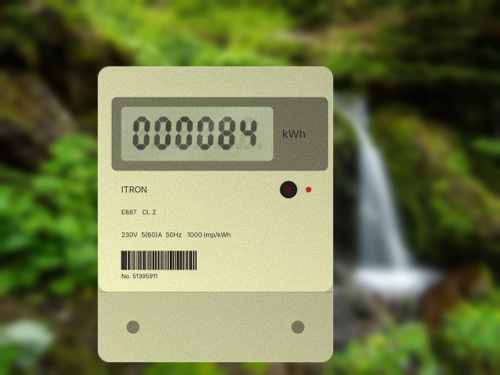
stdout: **84** kWh
